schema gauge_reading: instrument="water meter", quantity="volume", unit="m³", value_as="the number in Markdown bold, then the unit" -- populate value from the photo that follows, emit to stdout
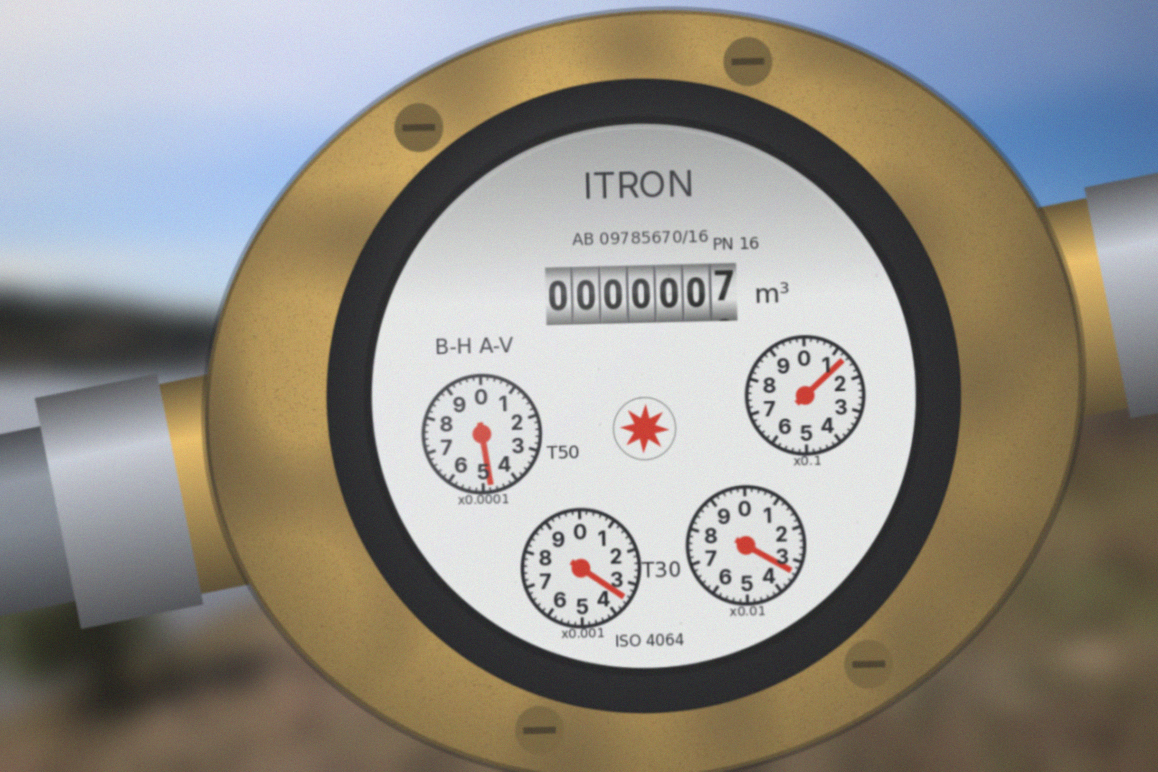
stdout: **7.1334** m³
